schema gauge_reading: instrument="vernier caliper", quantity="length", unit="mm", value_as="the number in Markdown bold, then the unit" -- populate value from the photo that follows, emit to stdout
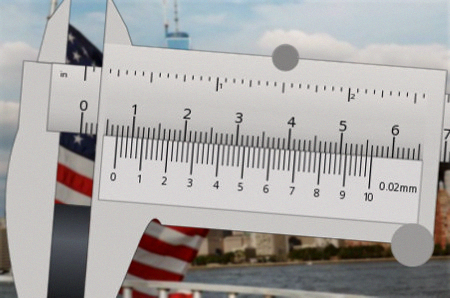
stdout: **7.0** mm
